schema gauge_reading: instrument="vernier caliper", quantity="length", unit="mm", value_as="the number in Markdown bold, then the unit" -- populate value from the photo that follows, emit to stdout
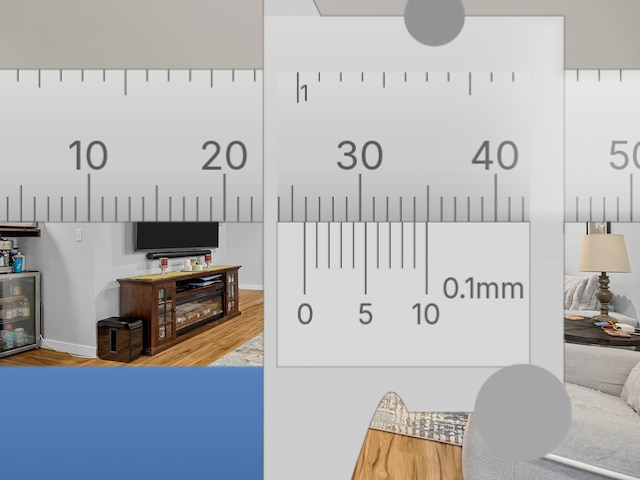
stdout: **25.9** mm
